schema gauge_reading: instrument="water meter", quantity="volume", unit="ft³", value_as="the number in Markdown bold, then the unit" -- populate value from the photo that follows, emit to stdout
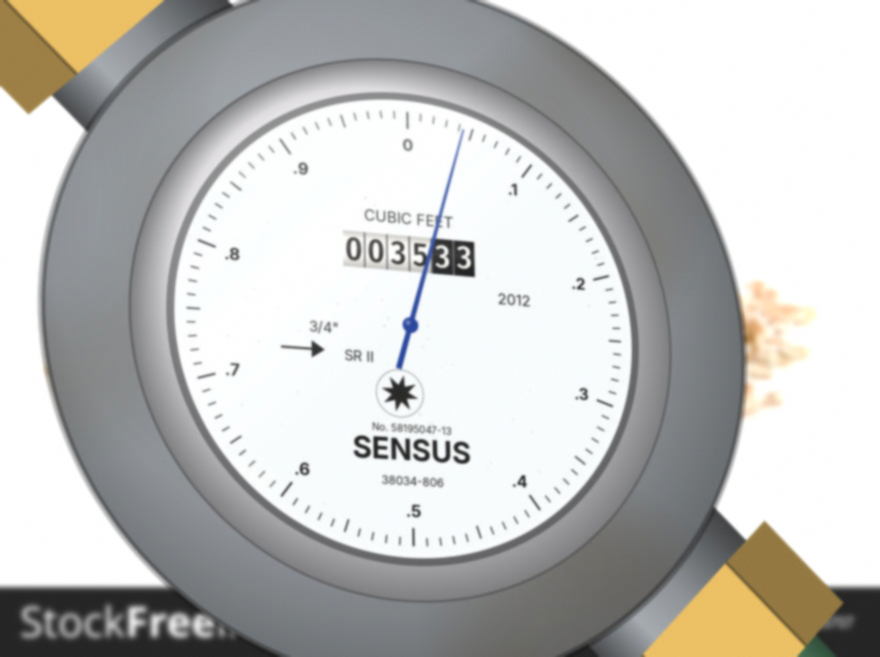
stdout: **3533.04** ft³
